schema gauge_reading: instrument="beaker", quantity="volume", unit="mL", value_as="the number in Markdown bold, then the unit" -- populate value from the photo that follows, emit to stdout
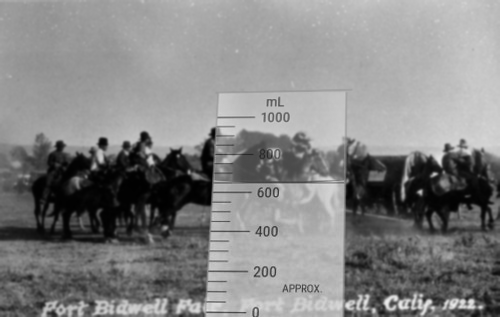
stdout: **650** mL
